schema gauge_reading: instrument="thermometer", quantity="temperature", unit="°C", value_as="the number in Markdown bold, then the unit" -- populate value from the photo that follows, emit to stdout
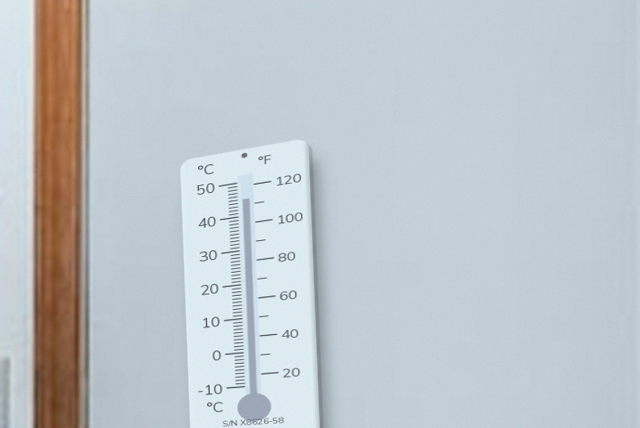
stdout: **45** °C
